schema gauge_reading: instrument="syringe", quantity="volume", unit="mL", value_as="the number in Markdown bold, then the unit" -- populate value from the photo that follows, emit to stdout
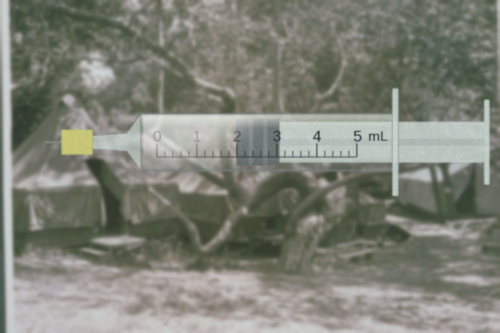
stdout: **2** mL
